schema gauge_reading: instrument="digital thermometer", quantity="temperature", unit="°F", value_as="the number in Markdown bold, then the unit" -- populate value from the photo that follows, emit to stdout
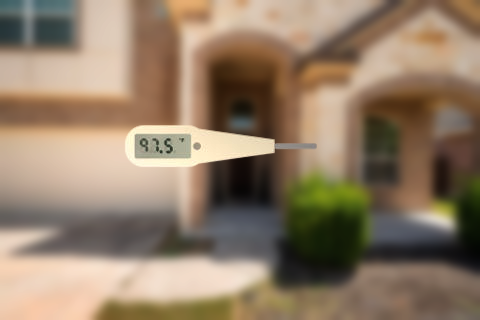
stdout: **97.5** °F
